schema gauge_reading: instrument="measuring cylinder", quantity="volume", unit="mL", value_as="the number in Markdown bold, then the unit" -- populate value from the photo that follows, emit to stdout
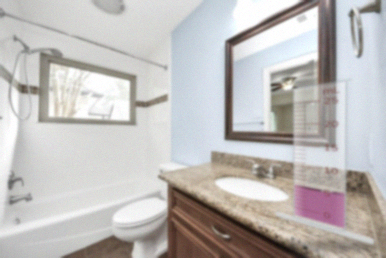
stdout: **5** mL
